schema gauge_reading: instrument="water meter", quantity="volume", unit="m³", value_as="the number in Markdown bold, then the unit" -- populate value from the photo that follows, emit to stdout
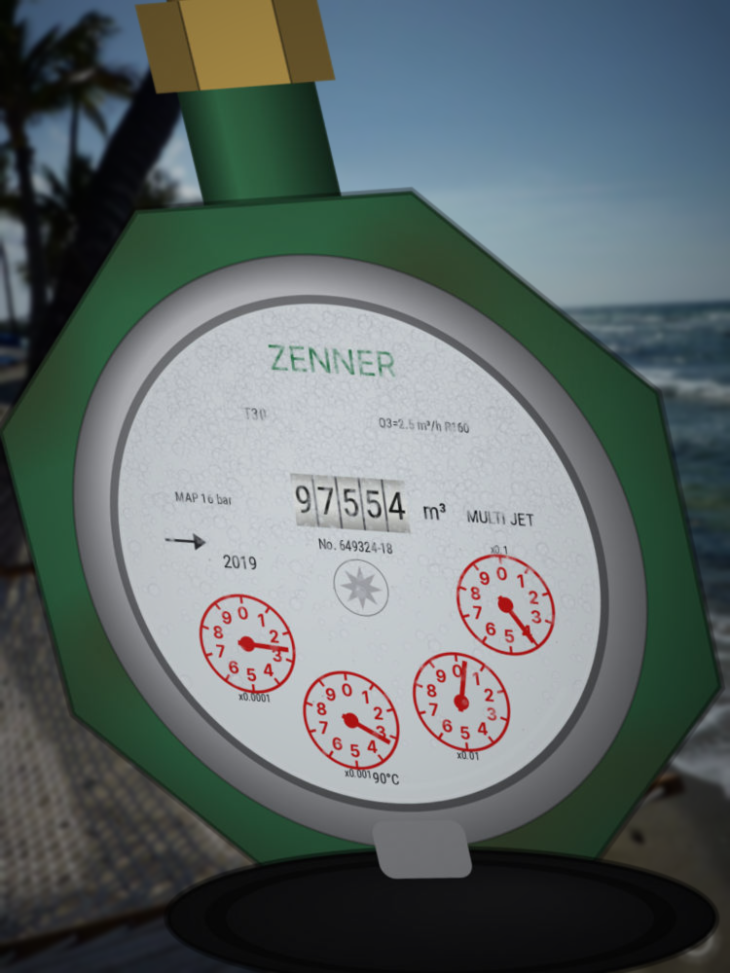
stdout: **97554.4032** m³
